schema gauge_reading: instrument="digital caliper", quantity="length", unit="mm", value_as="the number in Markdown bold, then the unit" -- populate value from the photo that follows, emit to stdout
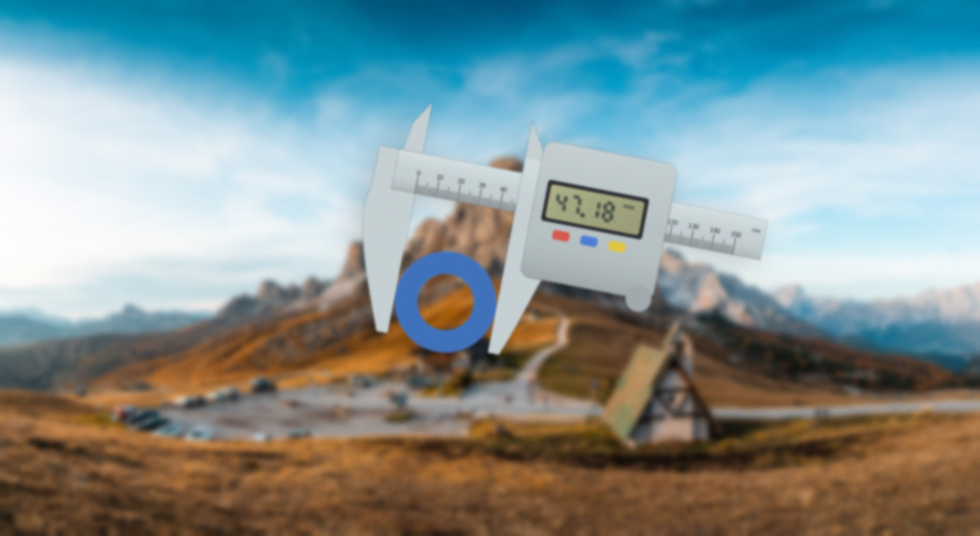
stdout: **47.18** mm
